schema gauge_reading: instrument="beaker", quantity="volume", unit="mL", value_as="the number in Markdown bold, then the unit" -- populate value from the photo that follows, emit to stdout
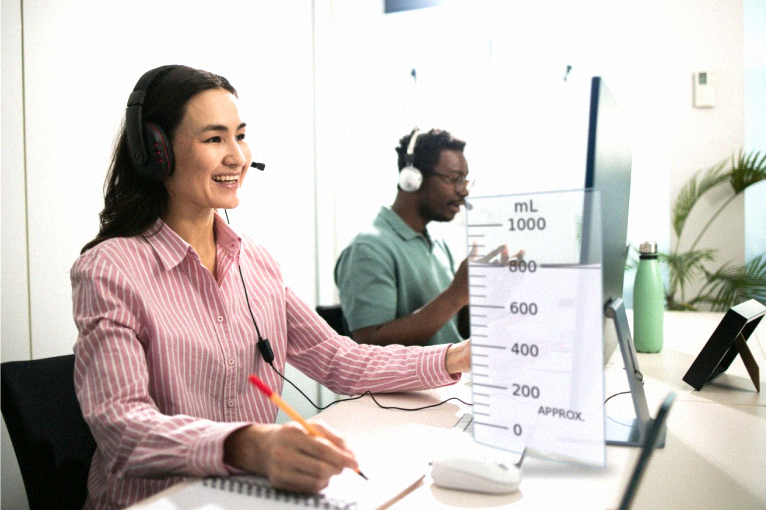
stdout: **800** mL
